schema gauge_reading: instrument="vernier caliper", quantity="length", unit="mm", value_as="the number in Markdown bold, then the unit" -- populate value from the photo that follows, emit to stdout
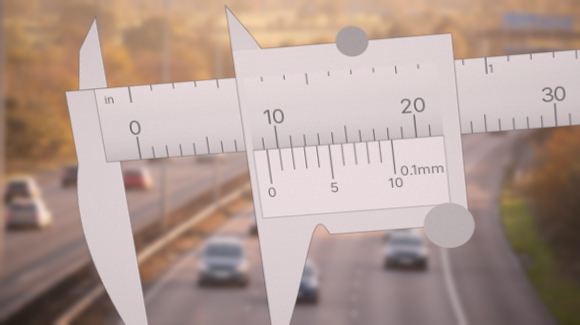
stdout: **9.2** mm
